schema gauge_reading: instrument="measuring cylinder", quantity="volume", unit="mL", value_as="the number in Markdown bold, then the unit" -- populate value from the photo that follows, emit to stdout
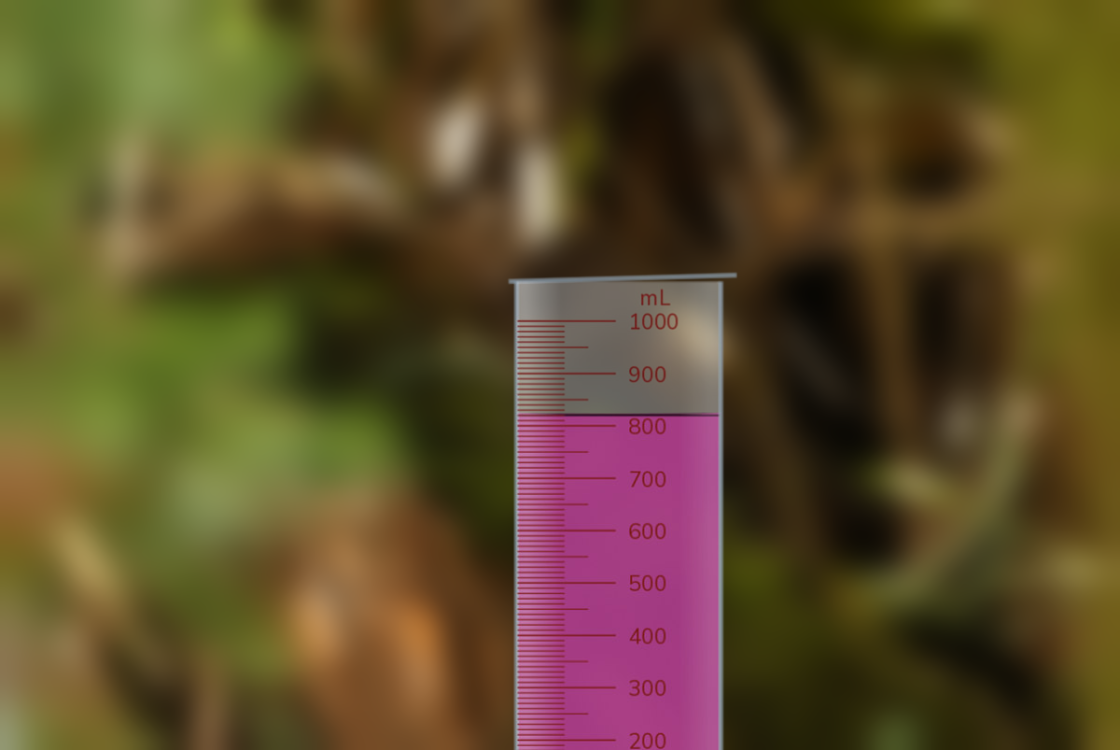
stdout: **820** mL
